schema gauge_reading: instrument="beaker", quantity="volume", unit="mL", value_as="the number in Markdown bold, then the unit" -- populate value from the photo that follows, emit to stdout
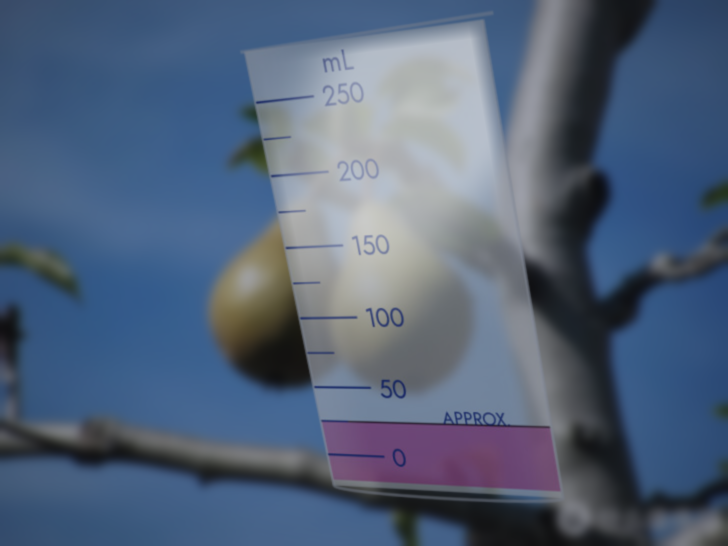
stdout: **25** mL
